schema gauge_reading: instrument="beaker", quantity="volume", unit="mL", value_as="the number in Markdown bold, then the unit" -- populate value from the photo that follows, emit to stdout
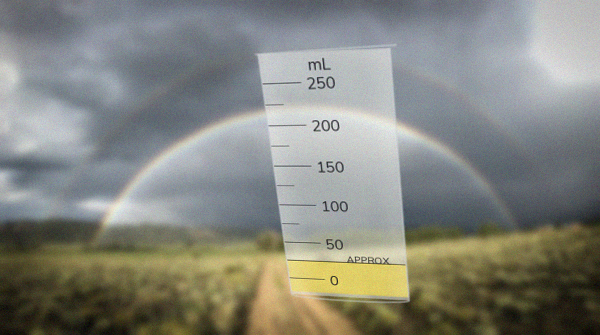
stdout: **25** mL
